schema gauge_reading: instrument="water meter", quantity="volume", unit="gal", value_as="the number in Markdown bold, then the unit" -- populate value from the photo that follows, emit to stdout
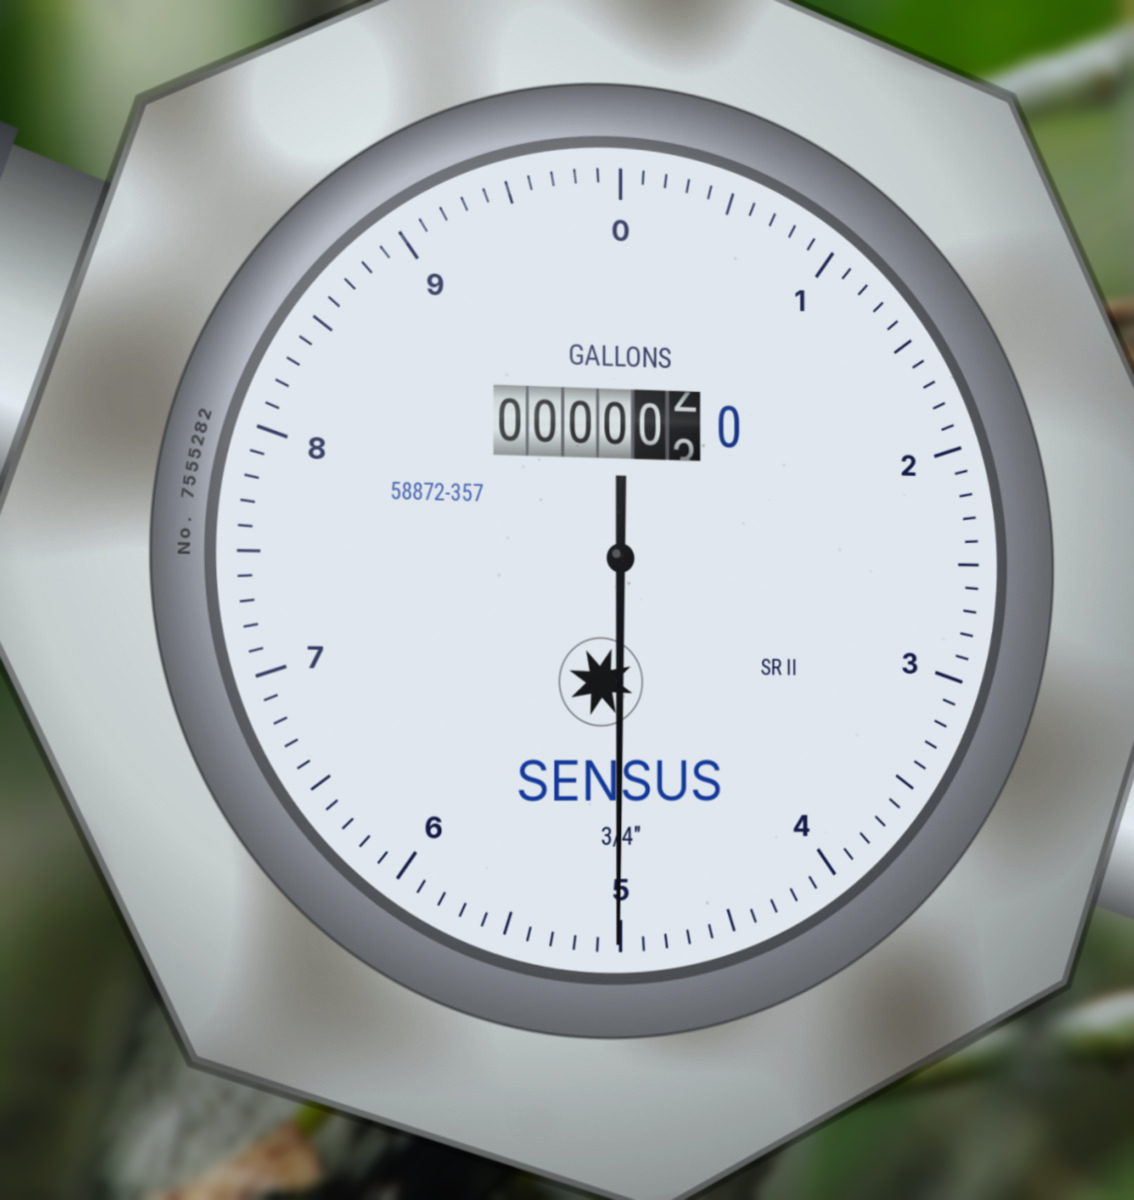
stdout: **25.0** gal
